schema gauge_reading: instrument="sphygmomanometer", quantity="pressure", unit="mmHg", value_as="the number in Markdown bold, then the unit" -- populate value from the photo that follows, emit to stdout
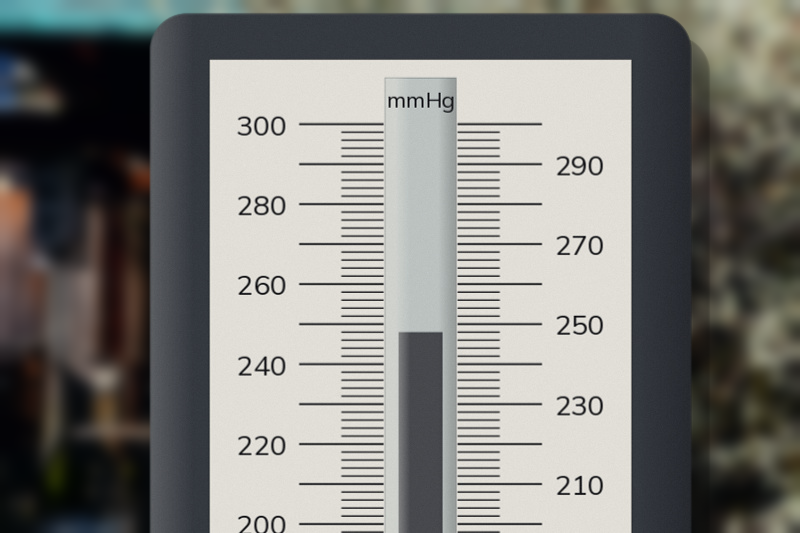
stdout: **248** mmHg
